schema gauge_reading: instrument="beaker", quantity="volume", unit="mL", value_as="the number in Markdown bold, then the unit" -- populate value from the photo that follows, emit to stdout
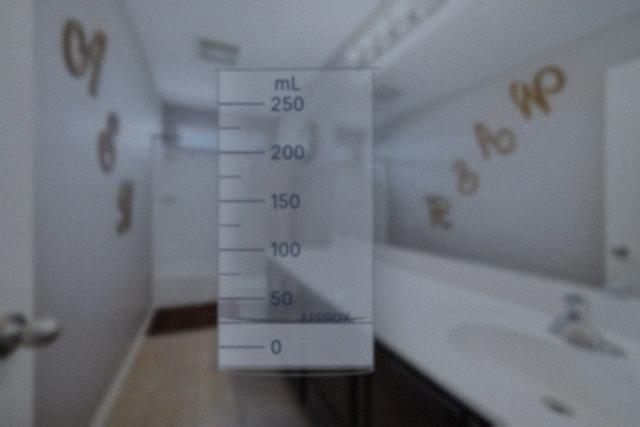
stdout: **25** mL
